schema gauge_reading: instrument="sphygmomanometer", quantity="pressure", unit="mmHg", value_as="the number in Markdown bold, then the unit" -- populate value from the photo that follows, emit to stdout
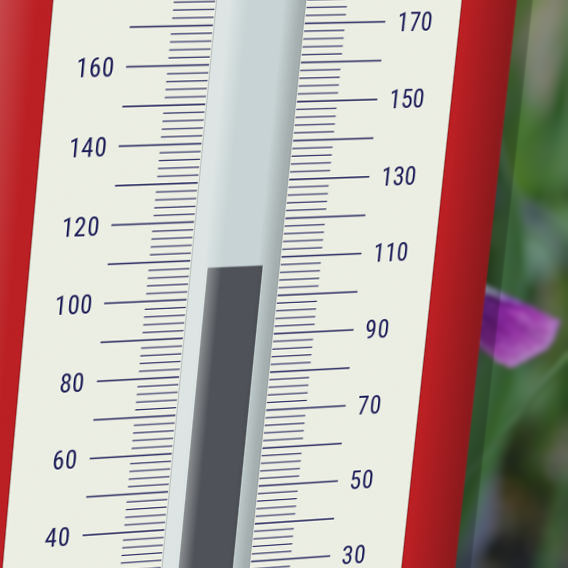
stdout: **108** mmHg
